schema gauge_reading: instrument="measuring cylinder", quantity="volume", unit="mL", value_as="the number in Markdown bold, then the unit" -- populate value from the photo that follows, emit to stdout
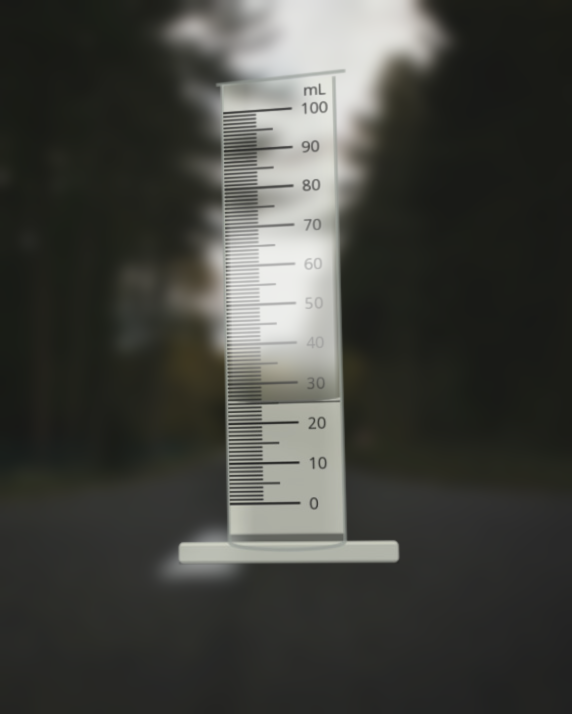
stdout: **25** mL
